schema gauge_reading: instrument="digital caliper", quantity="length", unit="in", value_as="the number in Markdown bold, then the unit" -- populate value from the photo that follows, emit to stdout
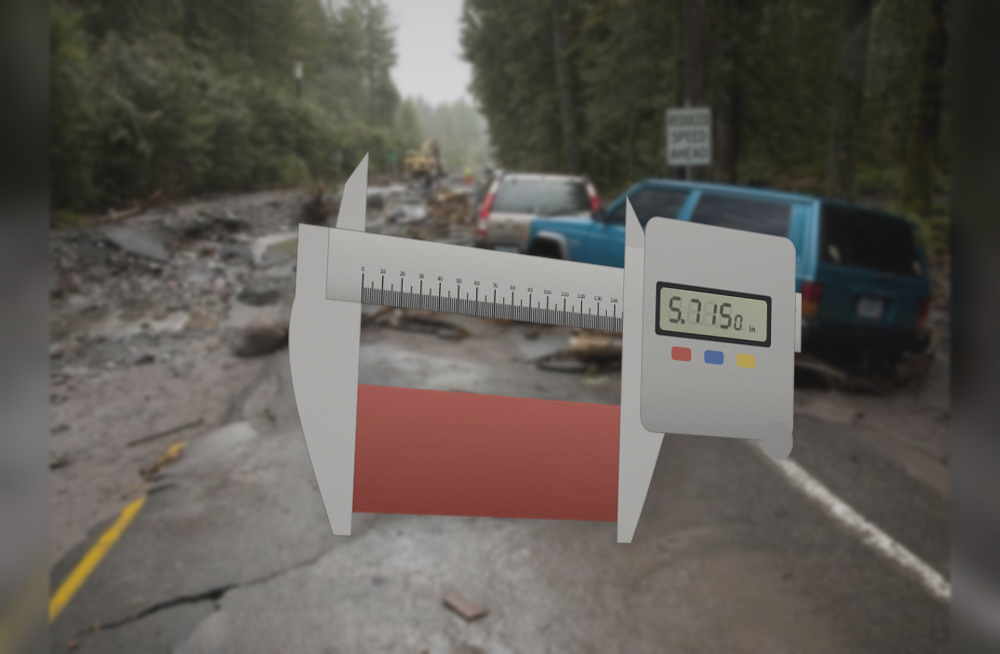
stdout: **5.7150** in
